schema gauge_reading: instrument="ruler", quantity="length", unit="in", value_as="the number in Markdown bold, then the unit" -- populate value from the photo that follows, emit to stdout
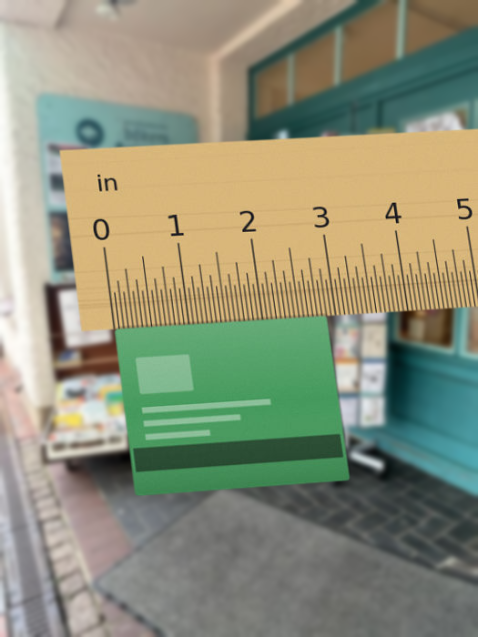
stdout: **2.875** in
